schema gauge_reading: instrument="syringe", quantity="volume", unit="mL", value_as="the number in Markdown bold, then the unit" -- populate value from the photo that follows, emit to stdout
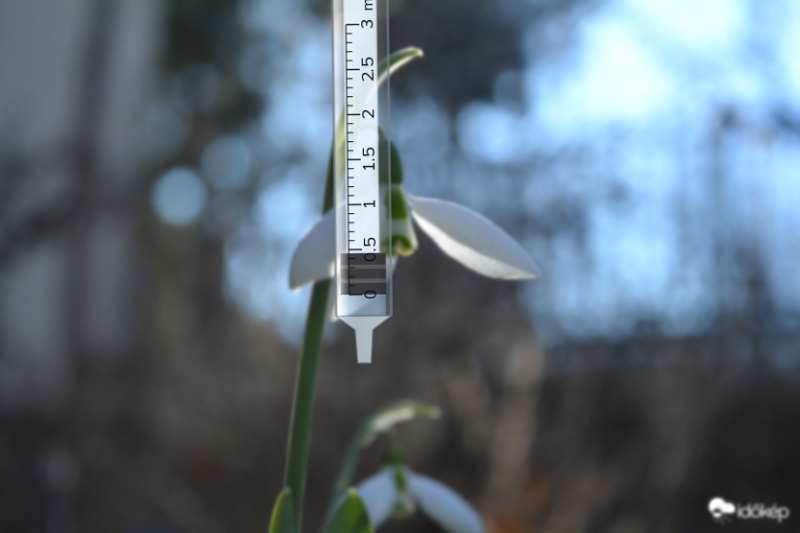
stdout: **0** mL
